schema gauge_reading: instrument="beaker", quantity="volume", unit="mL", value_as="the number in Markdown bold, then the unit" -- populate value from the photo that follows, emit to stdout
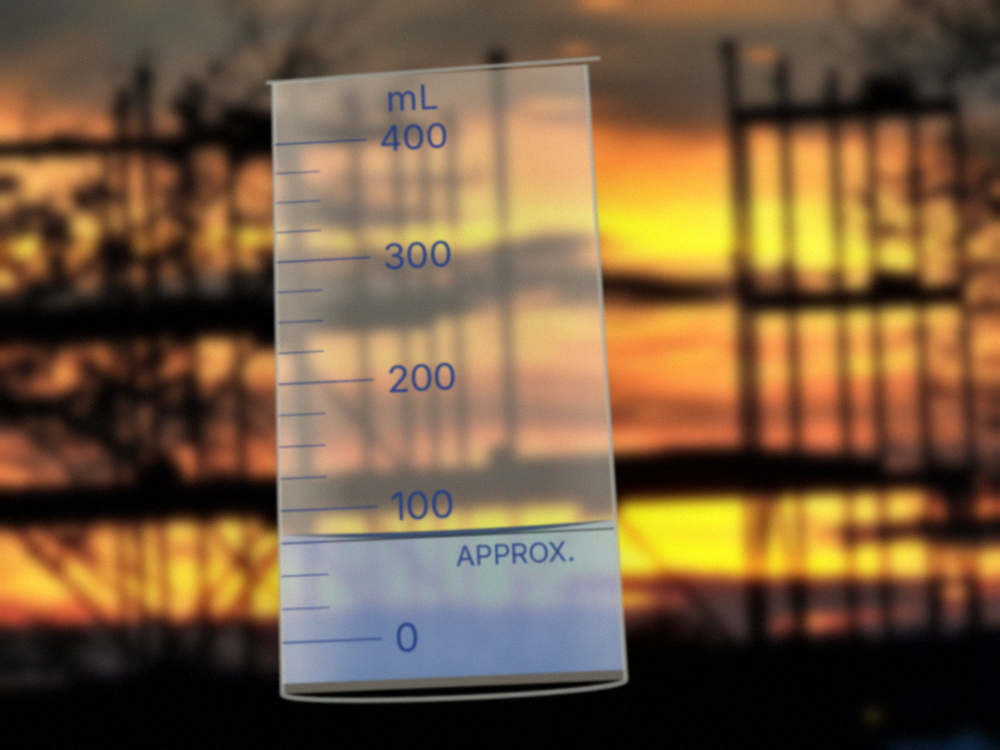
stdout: **75** mL
